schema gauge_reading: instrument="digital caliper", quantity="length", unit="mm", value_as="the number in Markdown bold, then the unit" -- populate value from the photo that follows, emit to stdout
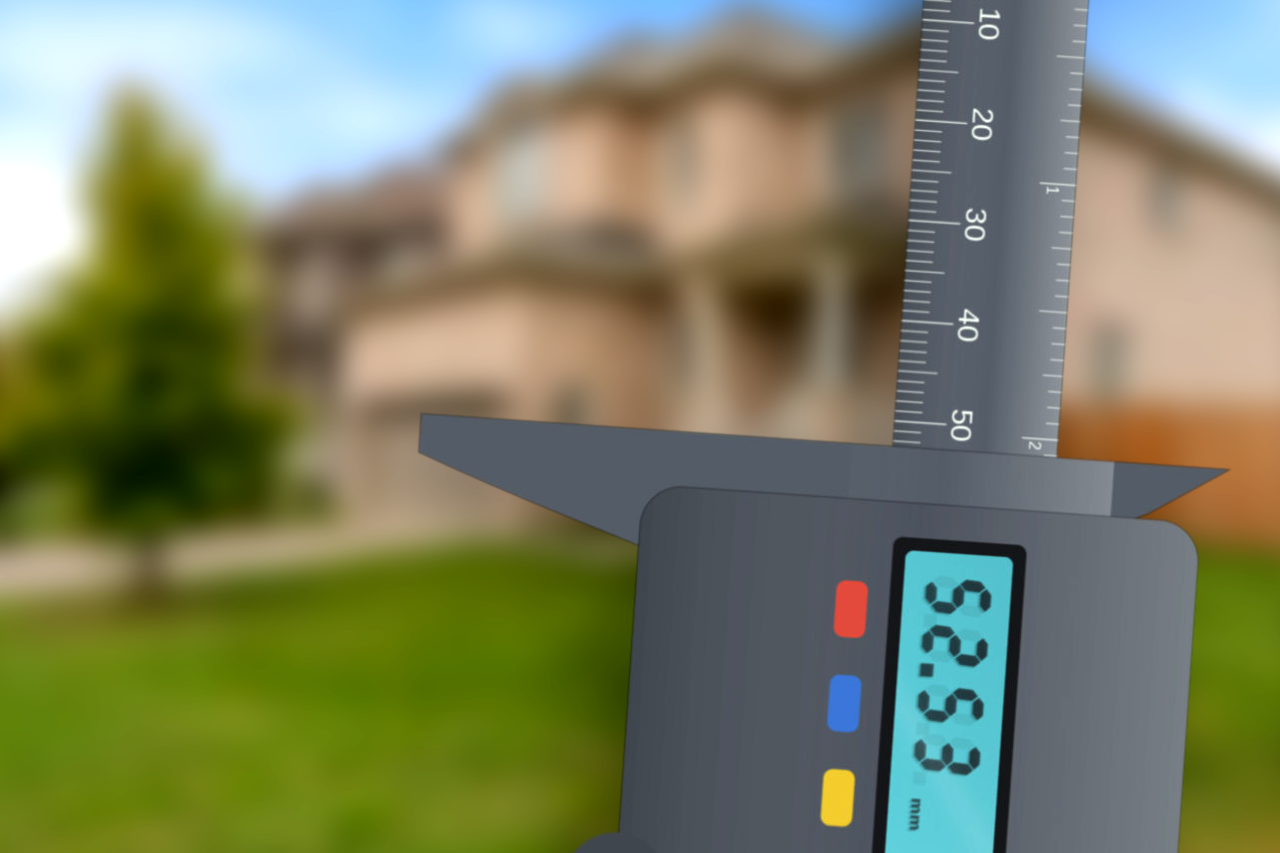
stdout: **52.53** mm
